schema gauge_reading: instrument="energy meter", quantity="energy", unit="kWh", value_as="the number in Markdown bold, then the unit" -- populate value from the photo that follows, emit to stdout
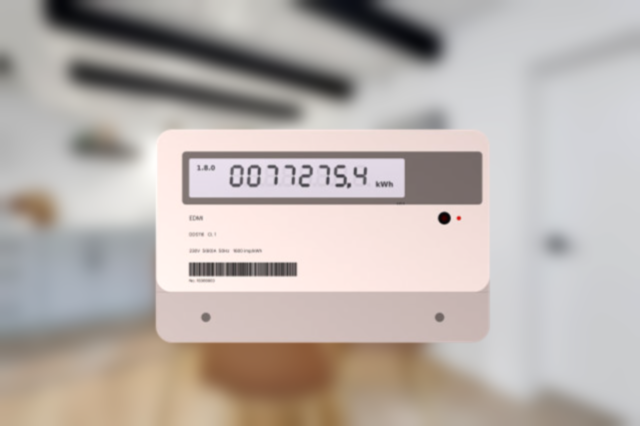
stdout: **77275.4** kWh
